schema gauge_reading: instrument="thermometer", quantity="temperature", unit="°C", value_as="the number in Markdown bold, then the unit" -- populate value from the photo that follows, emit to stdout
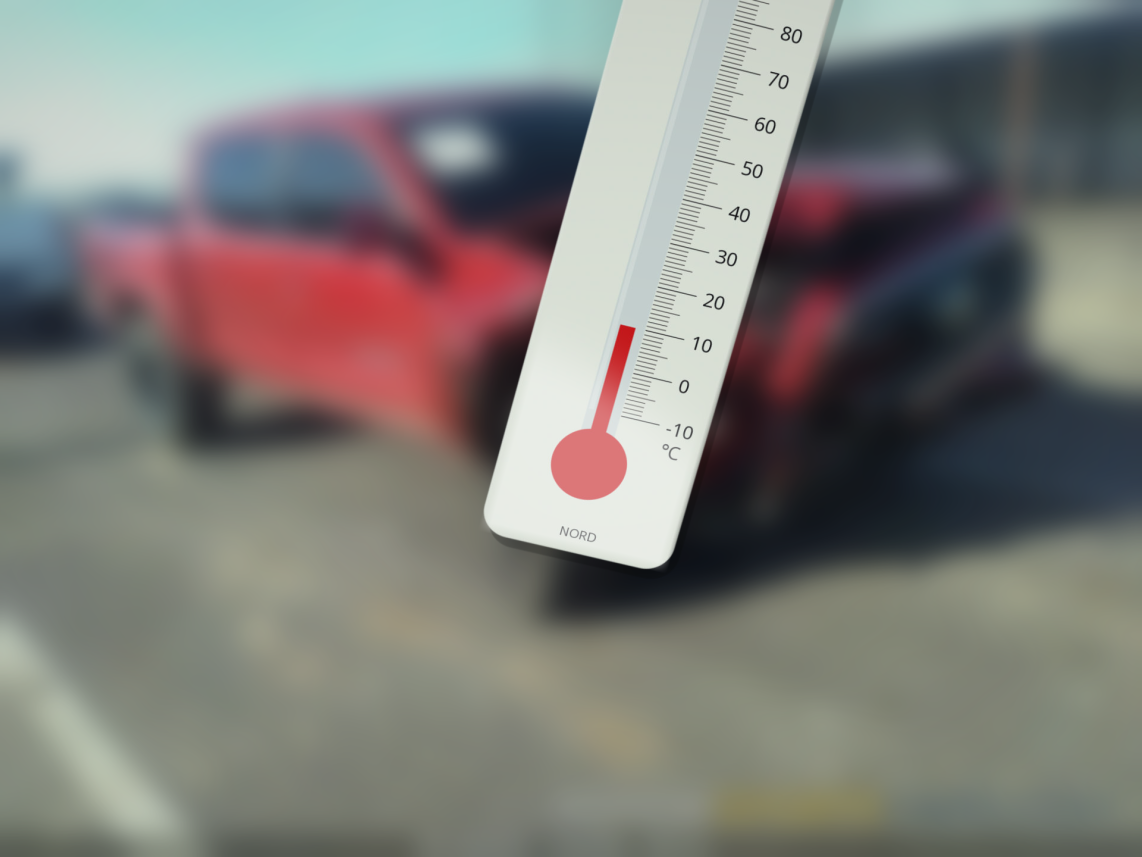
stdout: **10** °C
